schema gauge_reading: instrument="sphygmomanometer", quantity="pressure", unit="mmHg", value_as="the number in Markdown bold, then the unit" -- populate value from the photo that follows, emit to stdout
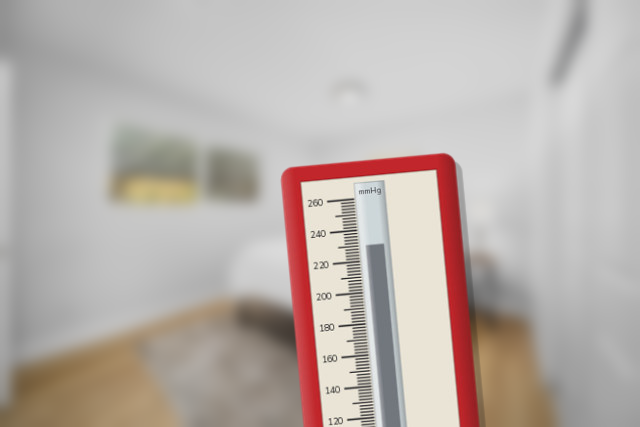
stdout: **230** mmHg
